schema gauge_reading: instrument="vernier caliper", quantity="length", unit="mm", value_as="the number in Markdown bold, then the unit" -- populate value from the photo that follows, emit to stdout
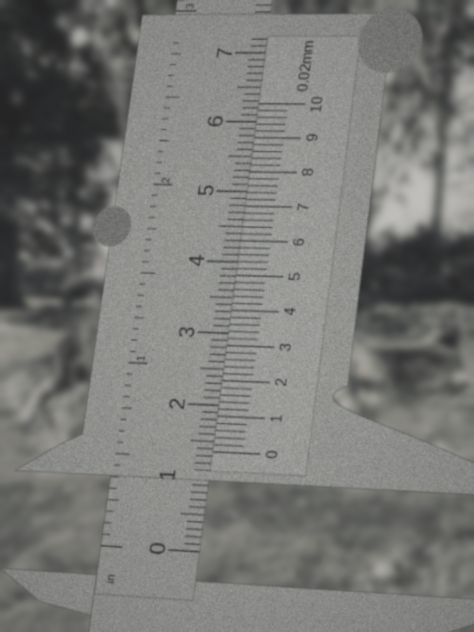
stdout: **13.6** mm
